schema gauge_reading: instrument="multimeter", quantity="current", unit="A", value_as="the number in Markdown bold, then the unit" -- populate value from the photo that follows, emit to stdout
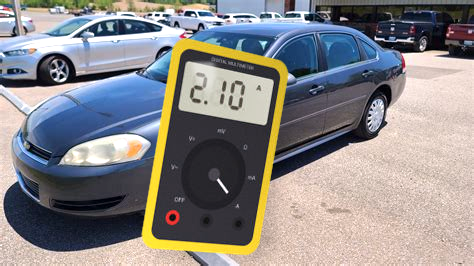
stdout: **2.10** A
